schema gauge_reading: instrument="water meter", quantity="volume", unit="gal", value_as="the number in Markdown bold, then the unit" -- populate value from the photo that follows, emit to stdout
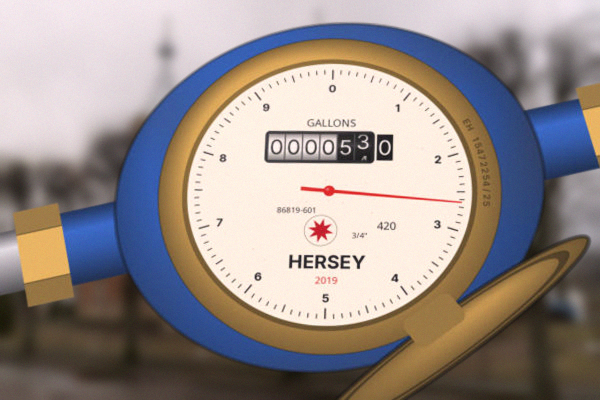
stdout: **532.6** gal
